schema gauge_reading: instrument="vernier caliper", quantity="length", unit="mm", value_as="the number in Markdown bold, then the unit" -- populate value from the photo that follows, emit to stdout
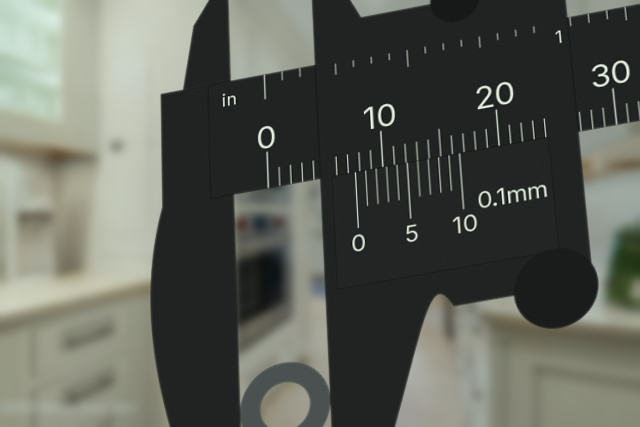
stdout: **7.6** mm
